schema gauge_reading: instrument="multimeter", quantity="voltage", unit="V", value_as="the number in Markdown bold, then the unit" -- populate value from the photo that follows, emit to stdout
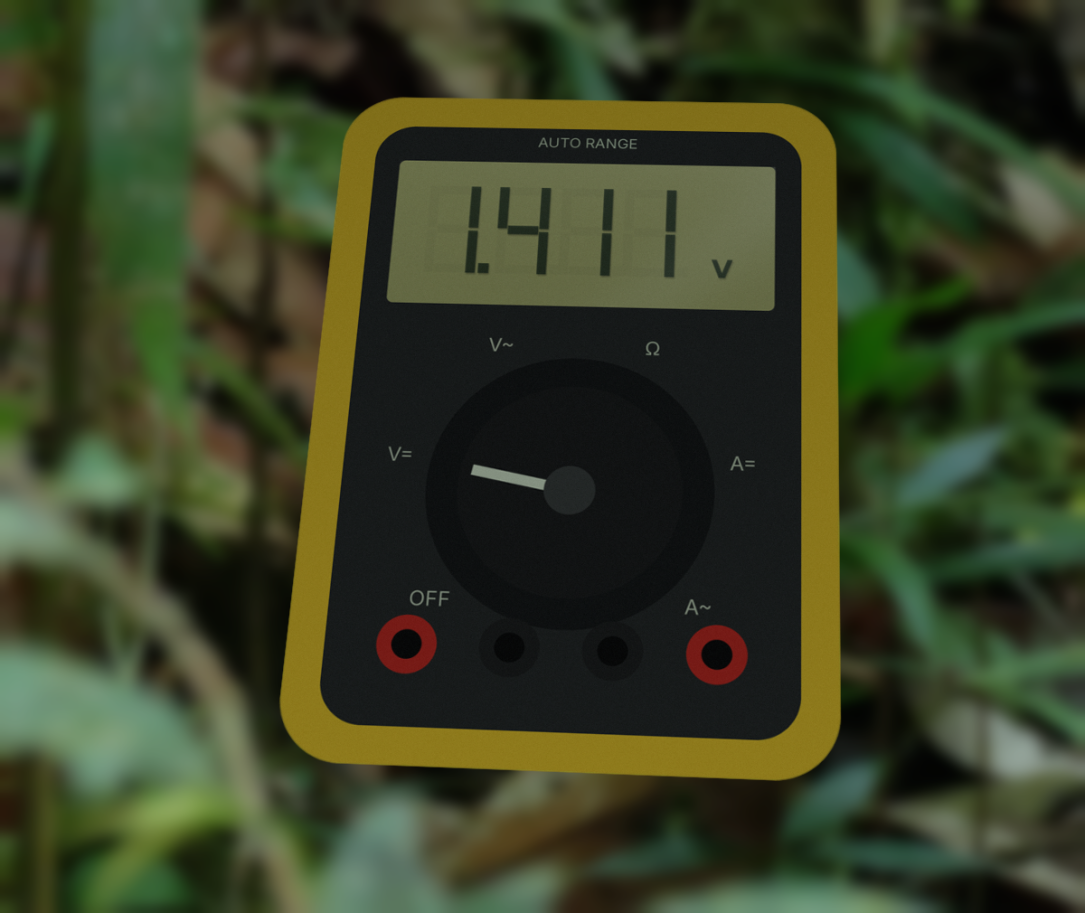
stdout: **1.411** V
